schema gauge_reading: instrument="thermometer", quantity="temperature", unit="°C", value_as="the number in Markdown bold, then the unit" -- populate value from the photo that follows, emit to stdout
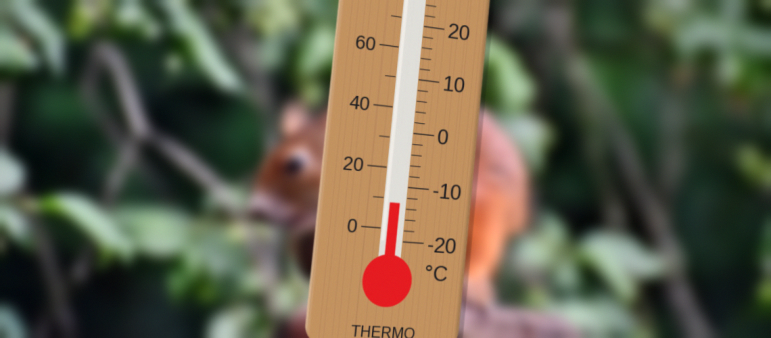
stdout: **-13** °C
